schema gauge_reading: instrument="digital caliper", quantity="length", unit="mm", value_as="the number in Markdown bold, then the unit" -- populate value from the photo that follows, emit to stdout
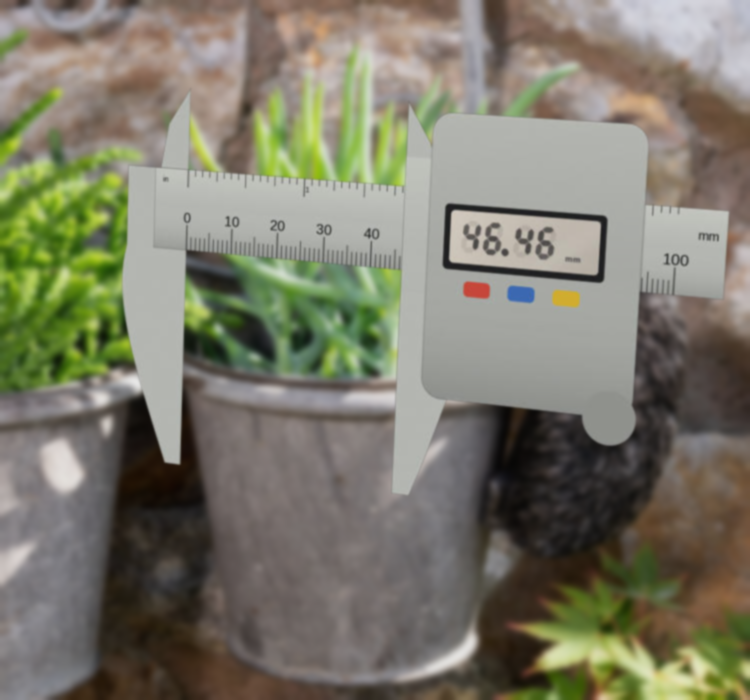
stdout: **46.46** mm
